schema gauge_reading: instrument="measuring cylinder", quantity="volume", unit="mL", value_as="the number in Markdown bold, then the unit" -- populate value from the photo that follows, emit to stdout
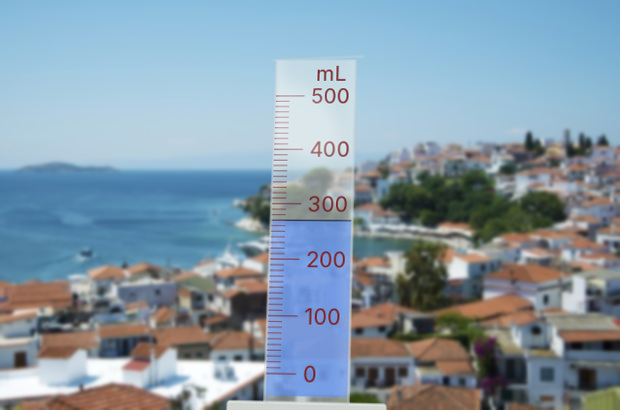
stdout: **270** mL
